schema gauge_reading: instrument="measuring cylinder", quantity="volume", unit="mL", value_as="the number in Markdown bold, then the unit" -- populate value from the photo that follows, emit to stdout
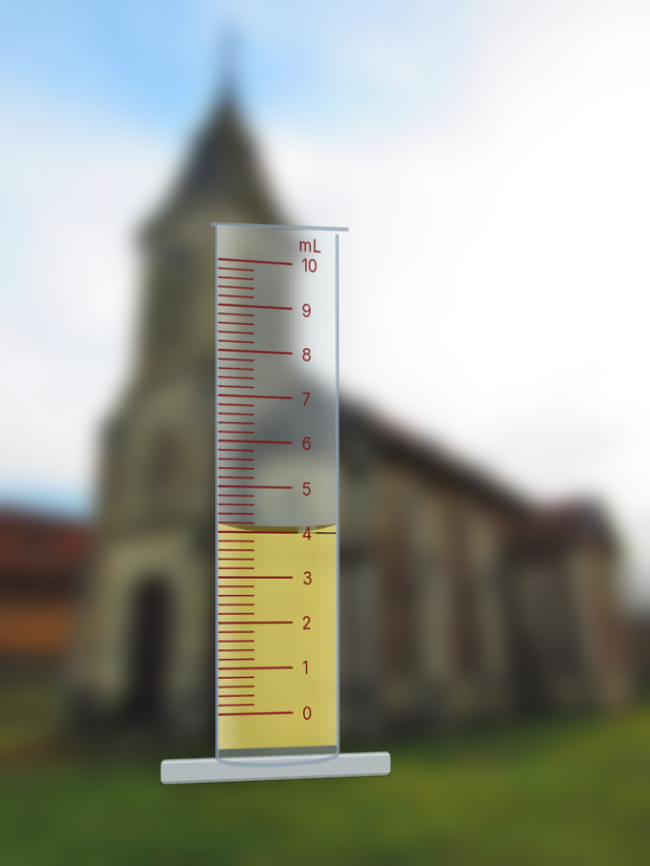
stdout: **4** mL
